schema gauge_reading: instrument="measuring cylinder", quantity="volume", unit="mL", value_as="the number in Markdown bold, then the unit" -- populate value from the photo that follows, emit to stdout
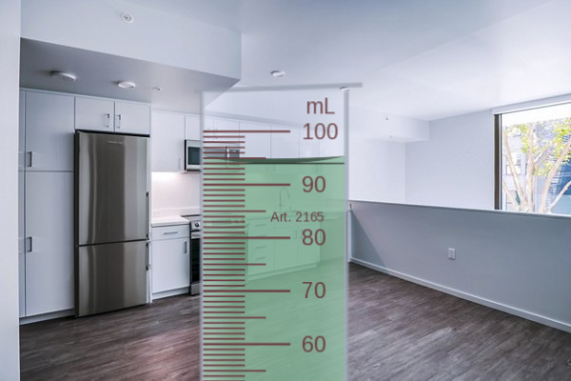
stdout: **94** mL
